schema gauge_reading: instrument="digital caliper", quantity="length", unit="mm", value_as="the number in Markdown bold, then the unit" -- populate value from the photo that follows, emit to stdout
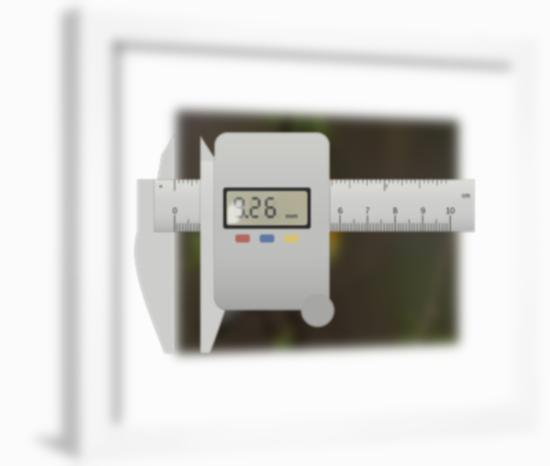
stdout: **9.26** mm
